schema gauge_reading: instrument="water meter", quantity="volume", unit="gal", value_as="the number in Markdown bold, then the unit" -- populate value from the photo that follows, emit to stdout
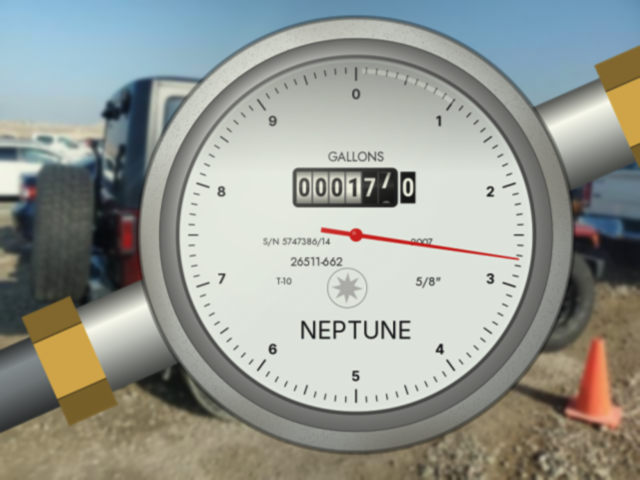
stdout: **1772.7** gal
